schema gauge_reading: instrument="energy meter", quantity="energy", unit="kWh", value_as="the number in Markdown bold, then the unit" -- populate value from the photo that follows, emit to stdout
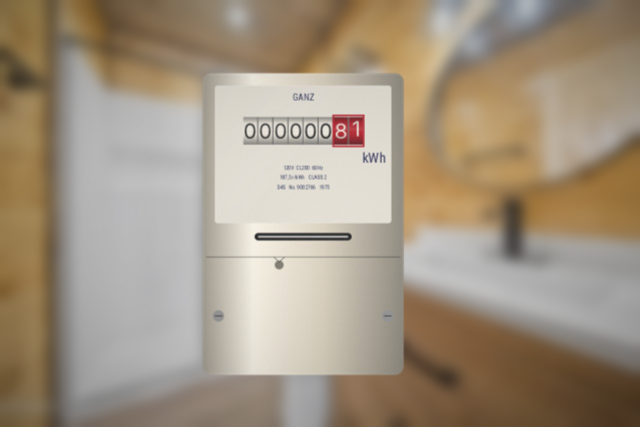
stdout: **0.81** kWh
